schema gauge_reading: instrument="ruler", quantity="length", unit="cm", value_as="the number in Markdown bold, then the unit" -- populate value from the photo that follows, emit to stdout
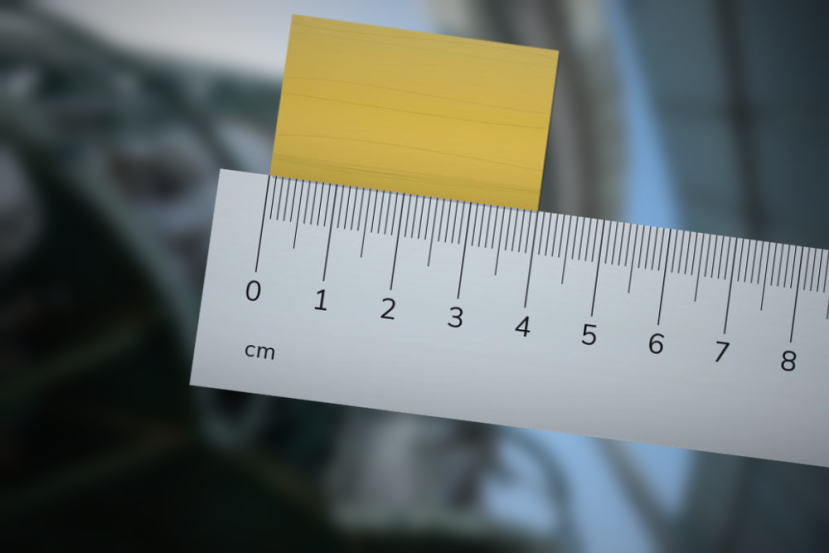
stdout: **4** cm
